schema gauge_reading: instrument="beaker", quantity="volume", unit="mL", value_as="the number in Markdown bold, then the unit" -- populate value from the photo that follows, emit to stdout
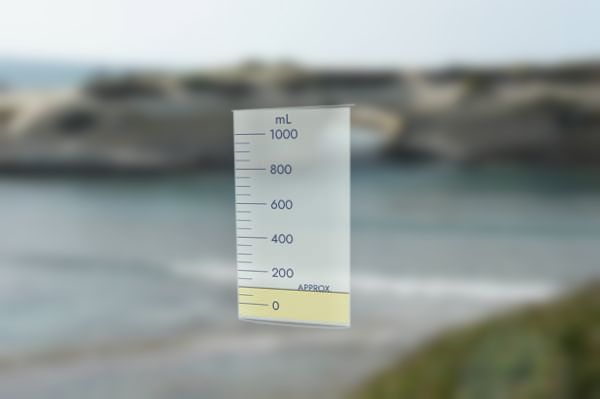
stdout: **100** mL
